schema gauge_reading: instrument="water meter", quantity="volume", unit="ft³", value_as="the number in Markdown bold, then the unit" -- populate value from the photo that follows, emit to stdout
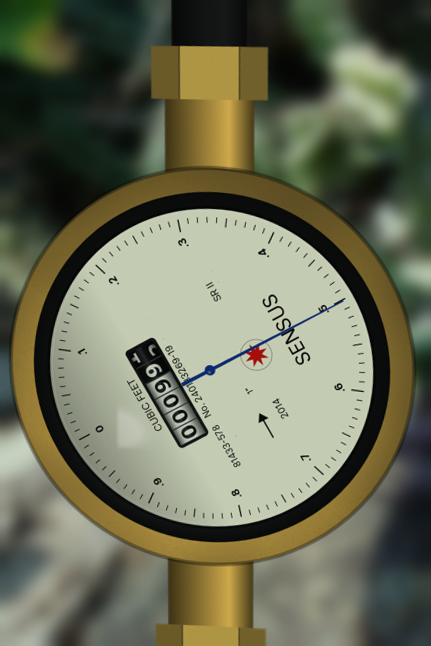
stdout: **991.50** ft³
